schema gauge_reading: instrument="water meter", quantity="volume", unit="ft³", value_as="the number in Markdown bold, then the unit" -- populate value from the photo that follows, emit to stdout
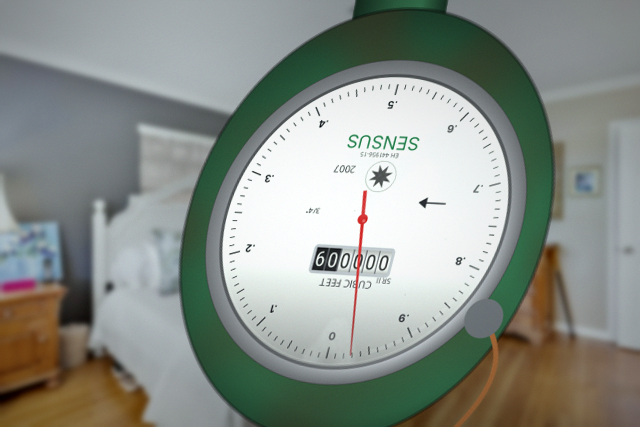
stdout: **8.97** ft³
